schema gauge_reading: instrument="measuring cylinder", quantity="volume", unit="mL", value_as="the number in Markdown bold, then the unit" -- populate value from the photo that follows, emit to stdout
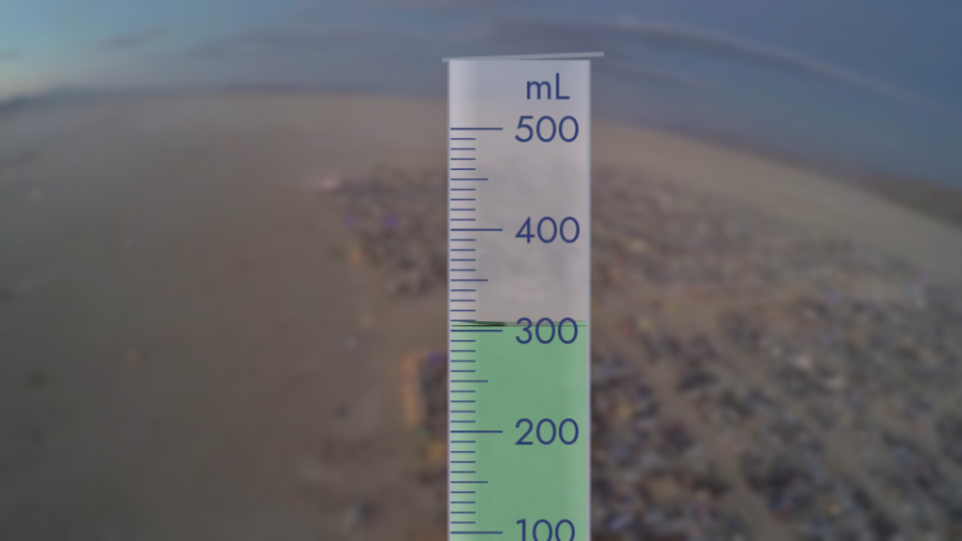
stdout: **305** mL
